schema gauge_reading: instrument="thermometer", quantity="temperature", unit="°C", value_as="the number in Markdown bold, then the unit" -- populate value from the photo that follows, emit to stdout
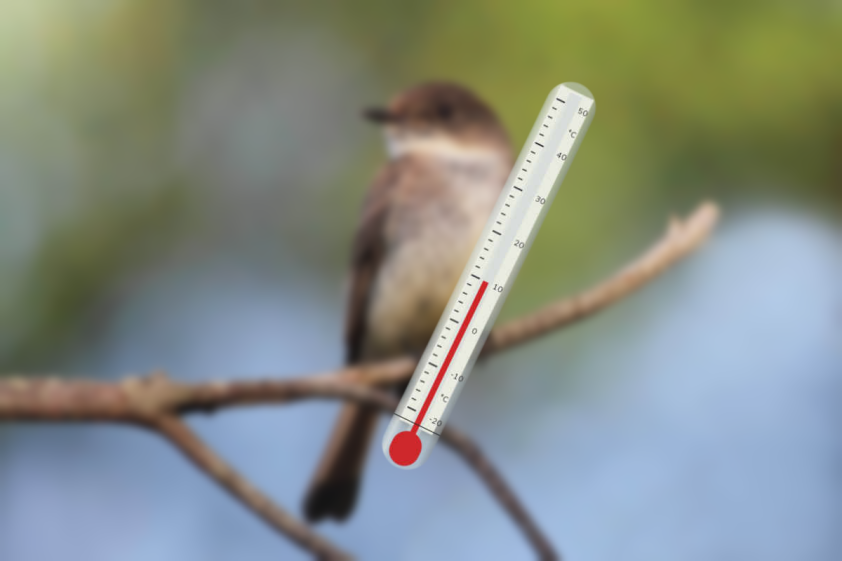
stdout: **10** °C
